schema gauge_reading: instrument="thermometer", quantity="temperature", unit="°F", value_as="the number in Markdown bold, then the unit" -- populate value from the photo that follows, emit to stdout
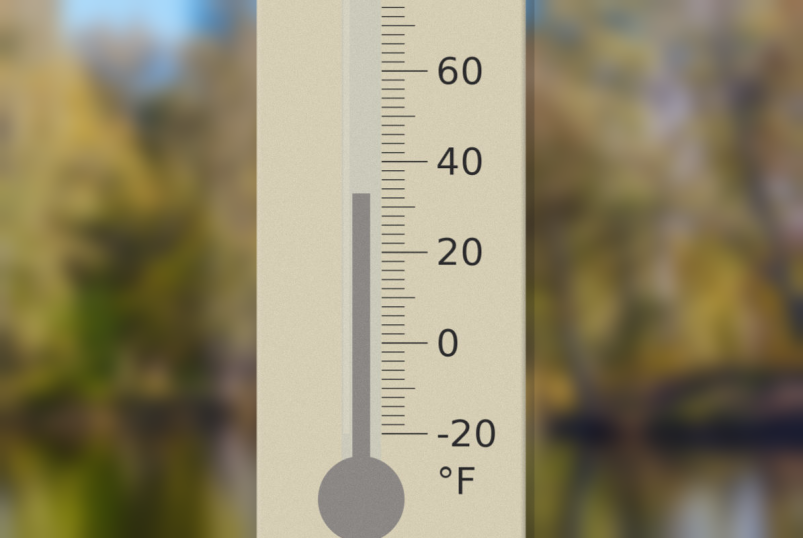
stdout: **33** °F
